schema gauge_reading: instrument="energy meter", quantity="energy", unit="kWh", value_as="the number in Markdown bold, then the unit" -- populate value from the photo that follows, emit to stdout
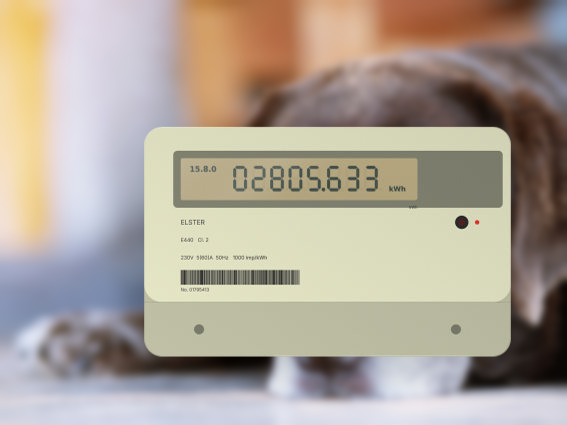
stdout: **2805.633** kWh
